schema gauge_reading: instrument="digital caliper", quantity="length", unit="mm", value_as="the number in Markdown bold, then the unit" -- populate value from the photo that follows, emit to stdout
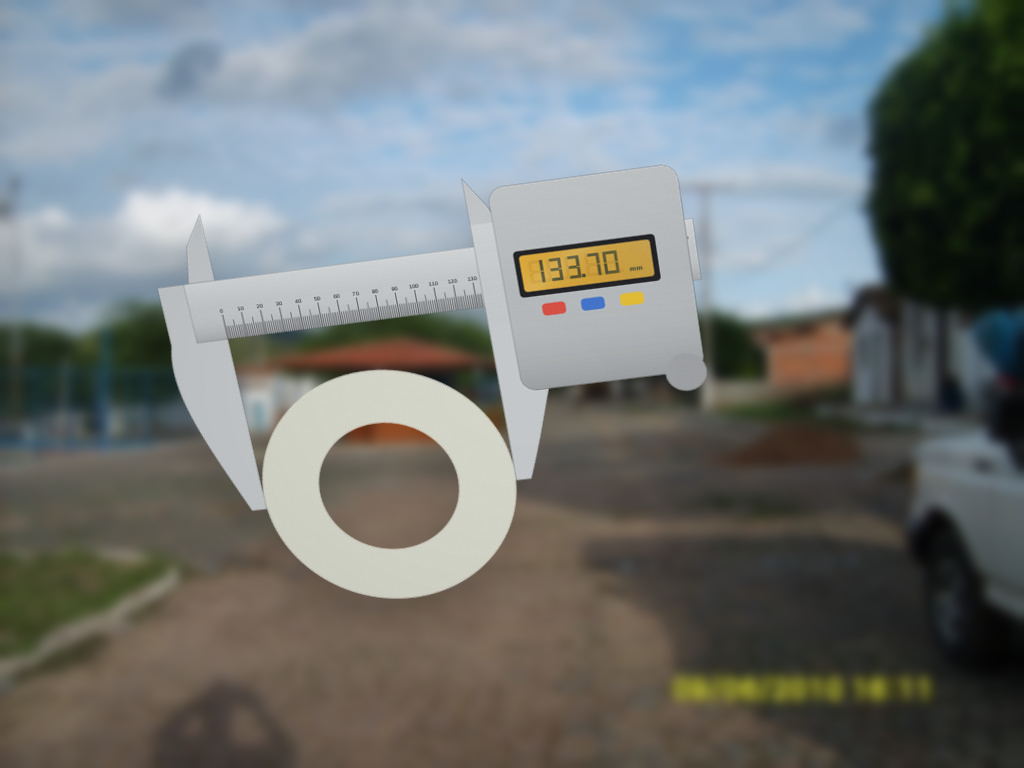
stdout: **133.70** mm
